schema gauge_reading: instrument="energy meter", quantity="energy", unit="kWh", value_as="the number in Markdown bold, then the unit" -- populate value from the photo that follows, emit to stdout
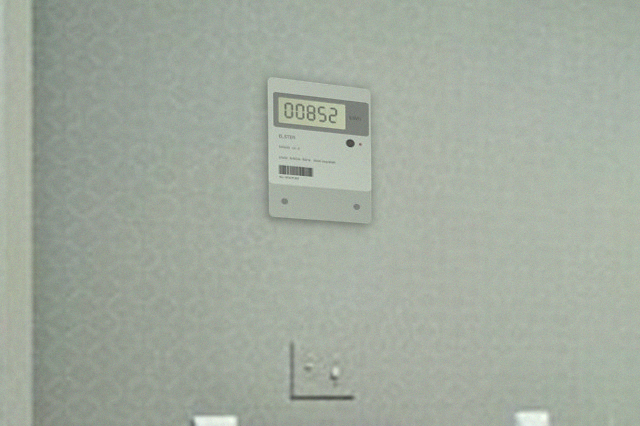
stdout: **852** kWh
